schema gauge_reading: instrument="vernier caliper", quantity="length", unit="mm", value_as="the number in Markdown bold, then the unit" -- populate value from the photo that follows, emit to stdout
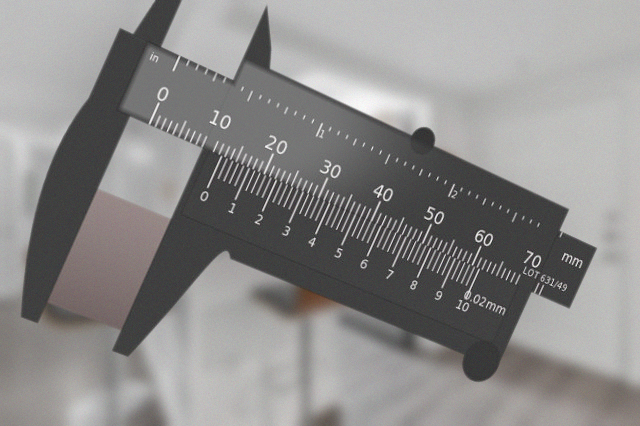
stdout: **12.5** mm
